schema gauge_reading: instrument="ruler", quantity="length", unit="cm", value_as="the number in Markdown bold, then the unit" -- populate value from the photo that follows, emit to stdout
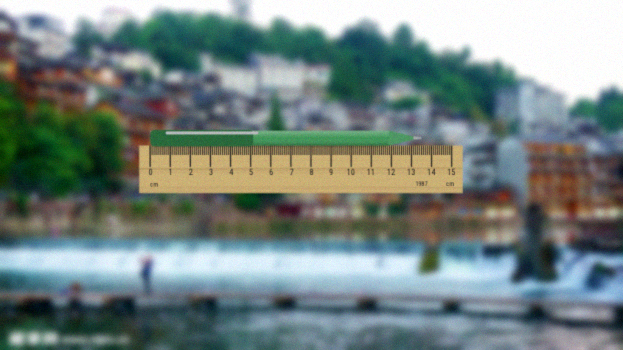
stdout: **13.5** cm
